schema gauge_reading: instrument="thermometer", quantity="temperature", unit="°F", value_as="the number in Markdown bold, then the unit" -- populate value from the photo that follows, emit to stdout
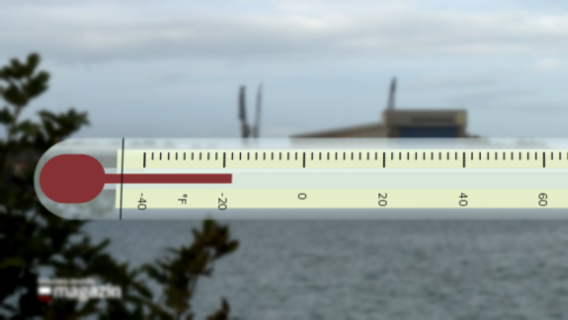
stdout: **-18** °F
